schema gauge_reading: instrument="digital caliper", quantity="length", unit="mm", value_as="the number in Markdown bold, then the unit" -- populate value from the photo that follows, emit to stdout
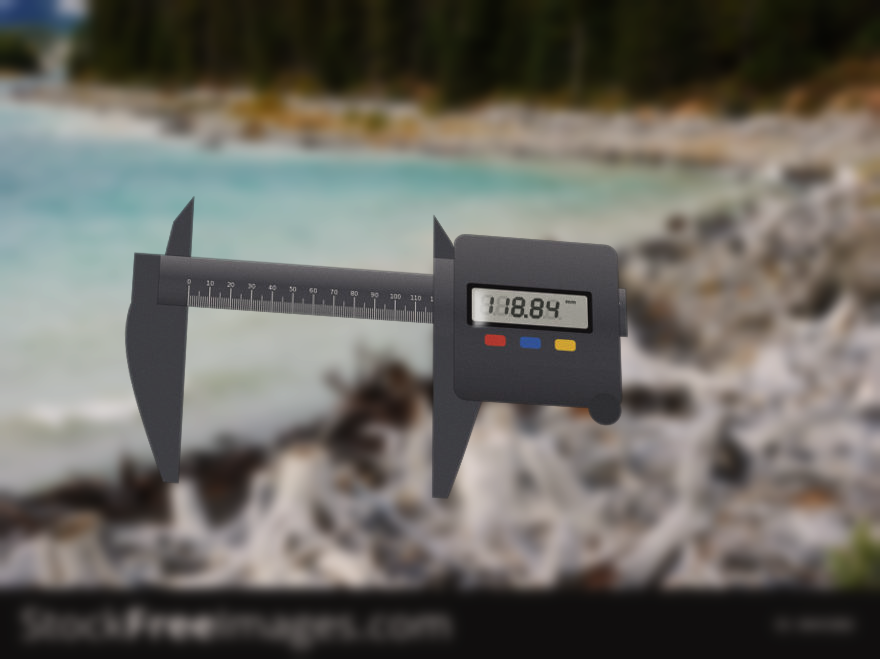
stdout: **118.84** mm
